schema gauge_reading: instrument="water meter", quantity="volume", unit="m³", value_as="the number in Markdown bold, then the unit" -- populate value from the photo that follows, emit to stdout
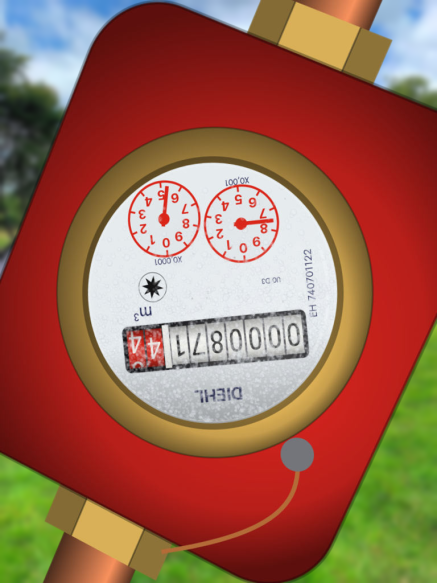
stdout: **871.4375** m³
